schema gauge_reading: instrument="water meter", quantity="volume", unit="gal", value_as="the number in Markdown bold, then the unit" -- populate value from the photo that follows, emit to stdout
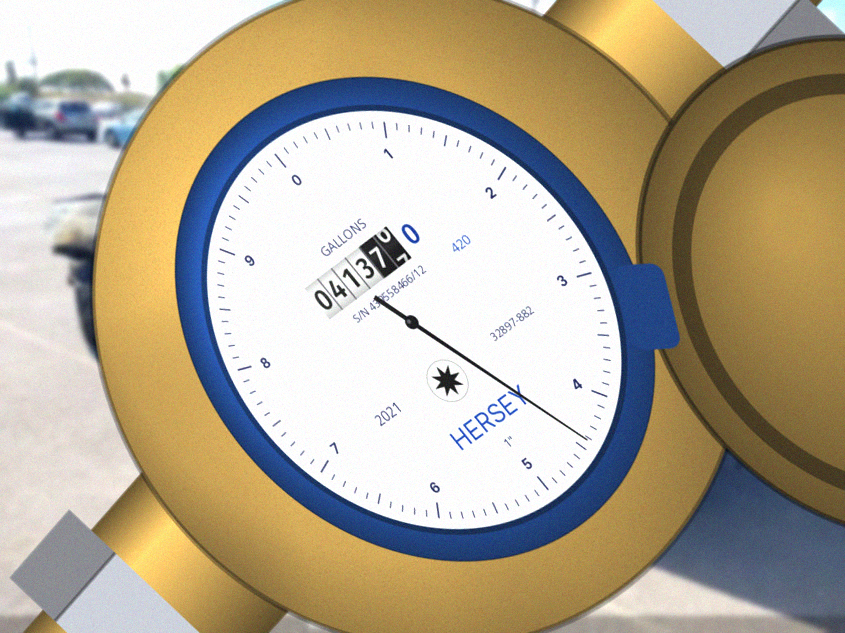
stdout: **413764.4** gal
